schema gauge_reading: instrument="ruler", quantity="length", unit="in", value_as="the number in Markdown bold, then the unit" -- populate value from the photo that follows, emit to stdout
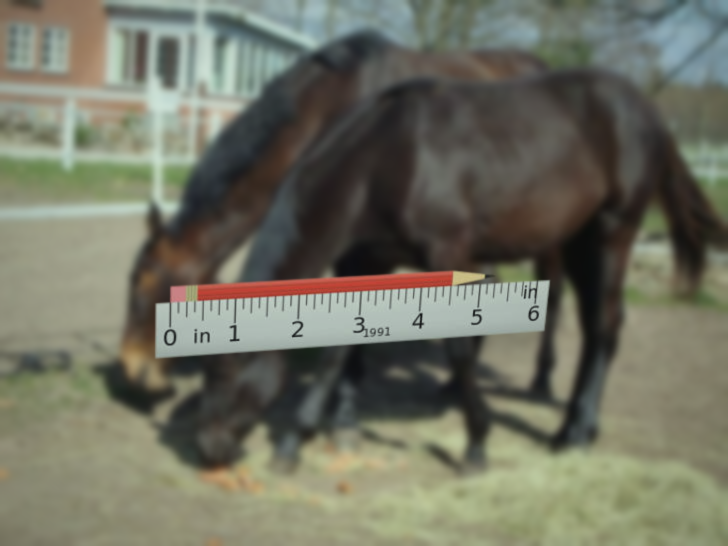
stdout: **5.25** in
